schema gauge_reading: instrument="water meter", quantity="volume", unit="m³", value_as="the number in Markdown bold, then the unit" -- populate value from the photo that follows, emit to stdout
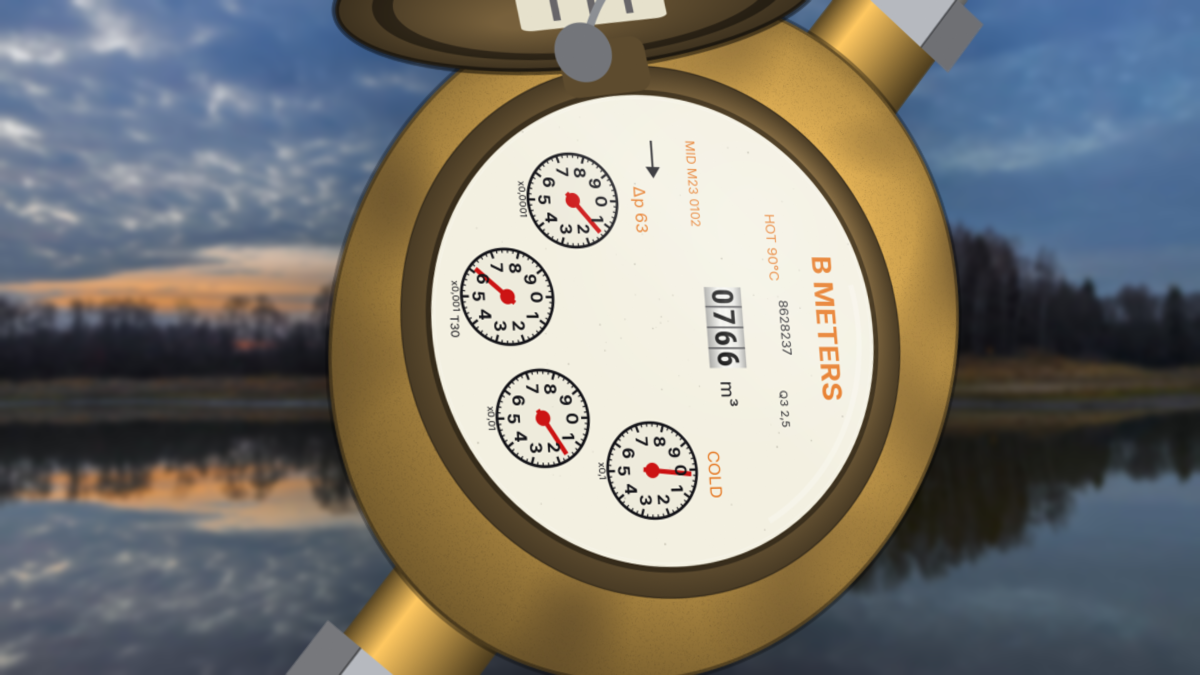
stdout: **766.0161** m³
